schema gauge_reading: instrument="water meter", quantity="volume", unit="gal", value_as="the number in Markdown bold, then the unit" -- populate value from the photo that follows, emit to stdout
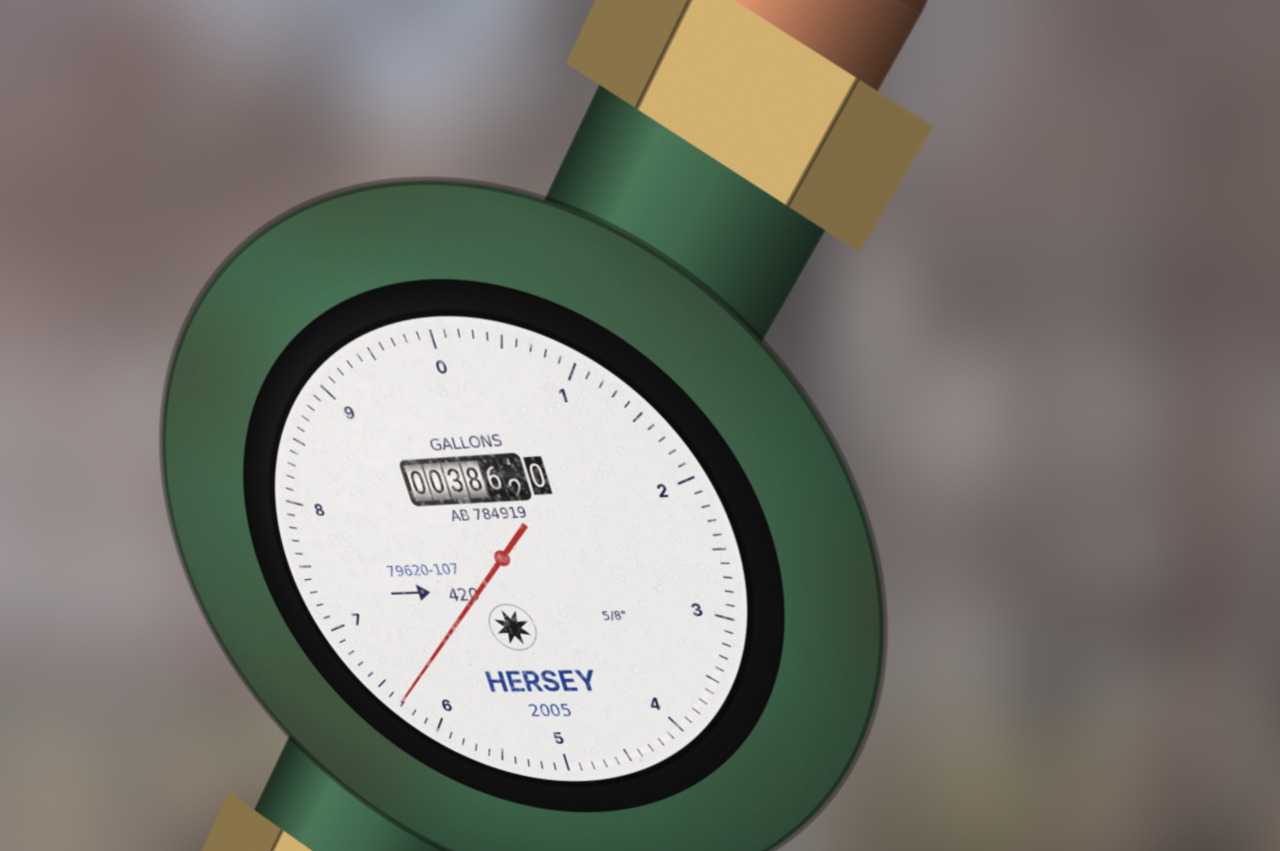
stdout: **38616.3** gal
